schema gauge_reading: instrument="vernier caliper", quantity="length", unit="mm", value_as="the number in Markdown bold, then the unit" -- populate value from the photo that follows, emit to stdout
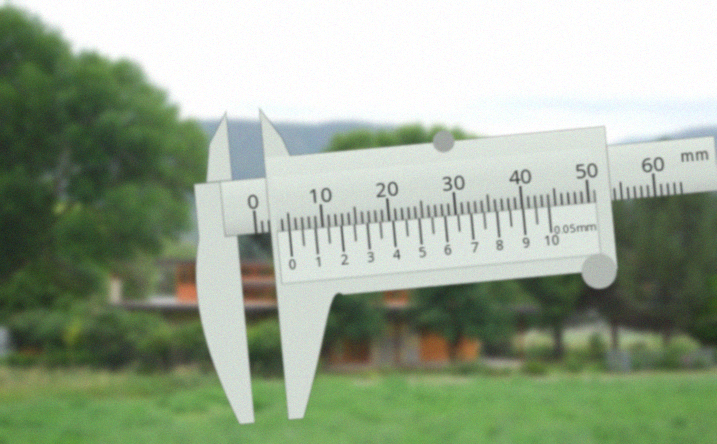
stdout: **5.0** mm
